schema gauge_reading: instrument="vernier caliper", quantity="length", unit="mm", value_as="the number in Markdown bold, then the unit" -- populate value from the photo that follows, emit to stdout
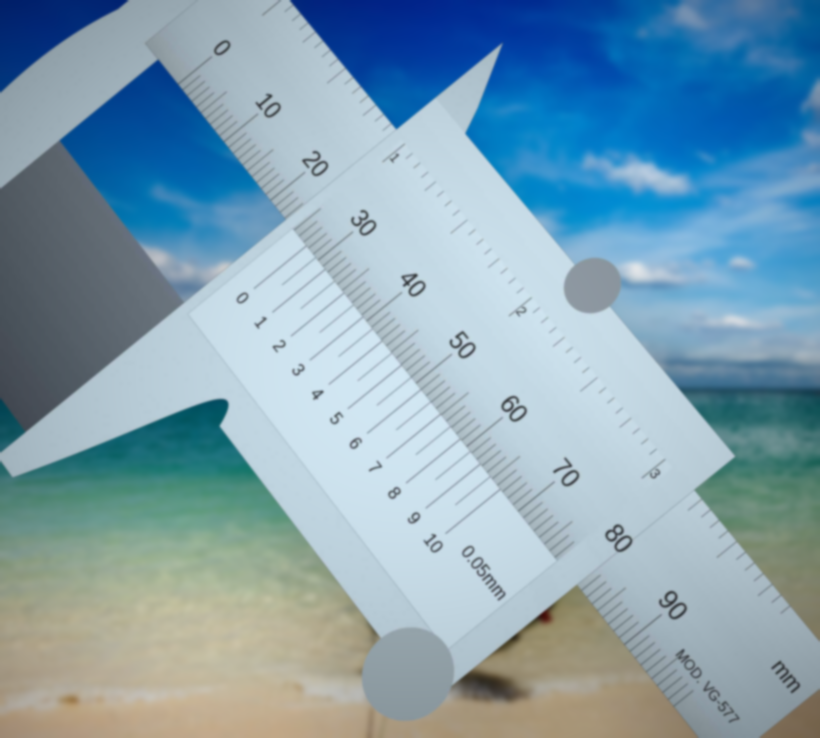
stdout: **27.6** mm
